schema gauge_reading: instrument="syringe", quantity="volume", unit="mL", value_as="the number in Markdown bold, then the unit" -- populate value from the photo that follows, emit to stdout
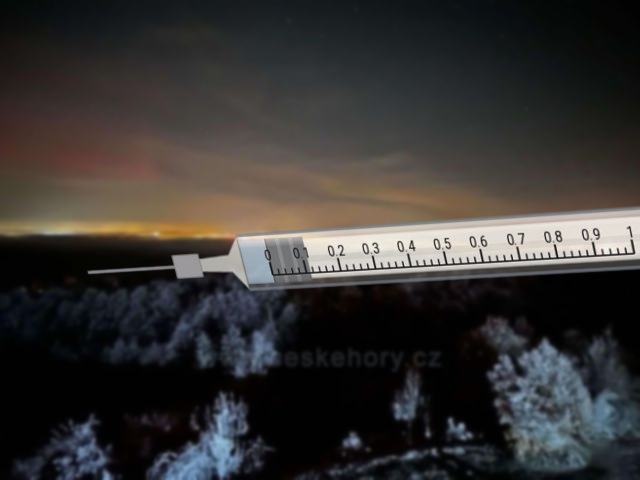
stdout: **0** mL
